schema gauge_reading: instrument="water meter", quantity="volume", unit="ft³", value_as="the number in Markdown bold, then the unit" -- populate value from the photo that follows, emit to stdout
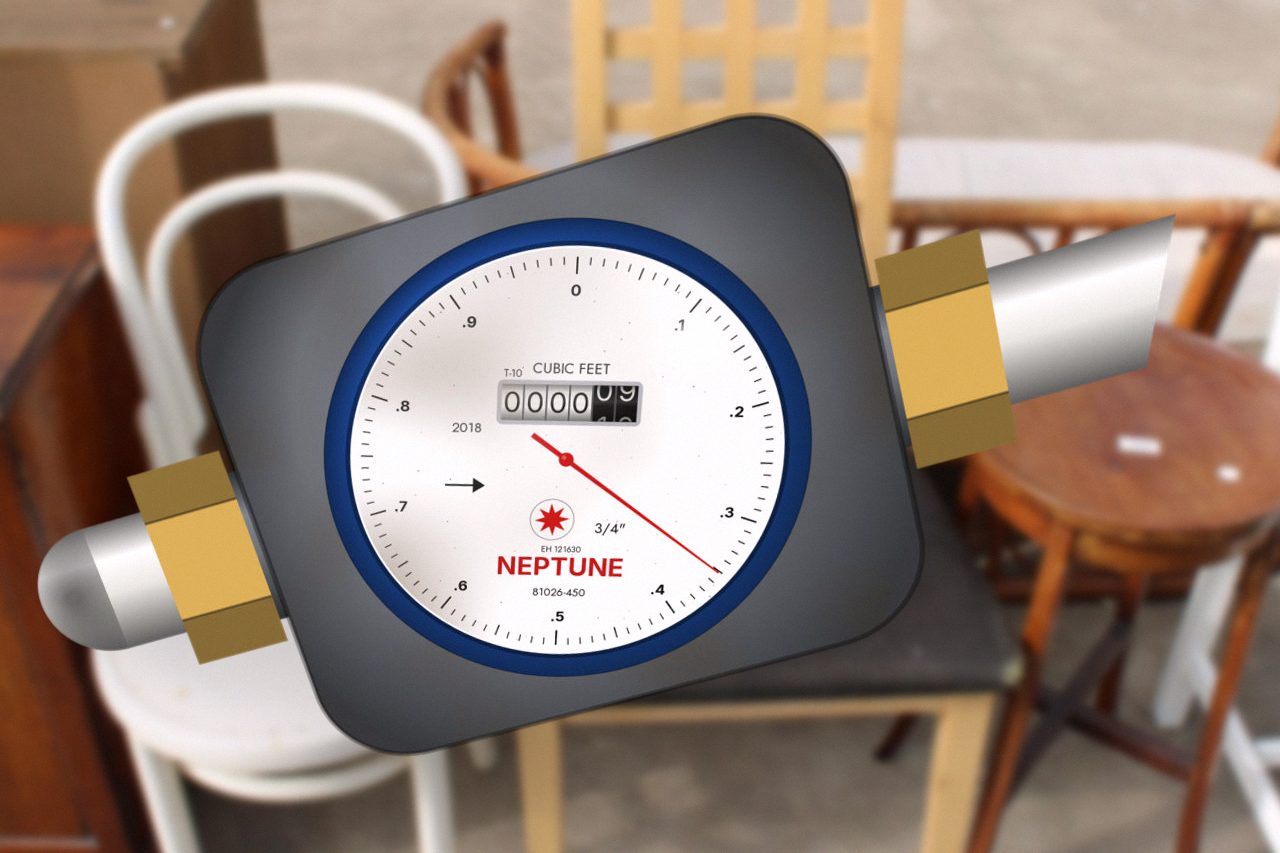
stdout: **9.35** ft³
